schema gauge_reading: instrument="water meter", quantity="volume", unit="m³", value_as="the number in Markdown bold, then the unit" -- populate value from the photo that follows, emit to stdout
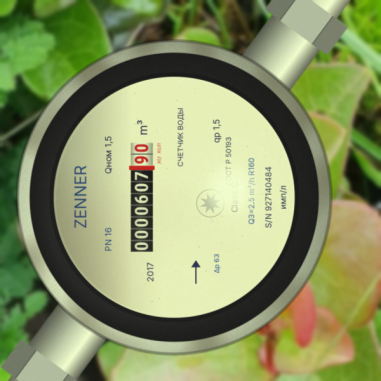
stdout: **607.90** m³
